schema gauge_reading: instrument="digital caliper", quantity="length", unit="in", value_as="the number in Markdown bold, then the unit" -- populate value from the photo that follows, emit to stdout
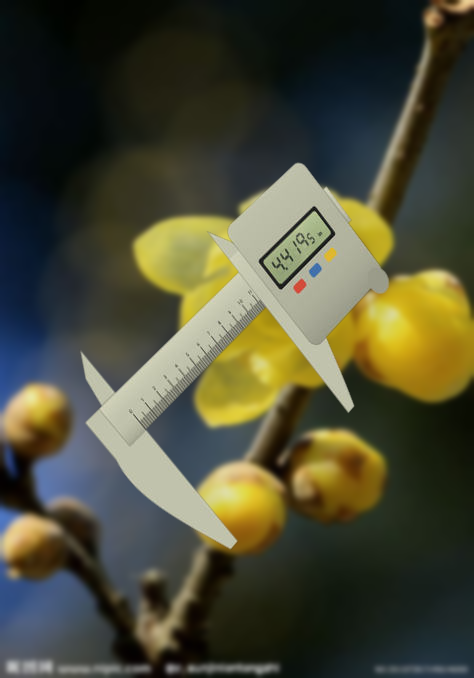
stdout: **4.4195** in
